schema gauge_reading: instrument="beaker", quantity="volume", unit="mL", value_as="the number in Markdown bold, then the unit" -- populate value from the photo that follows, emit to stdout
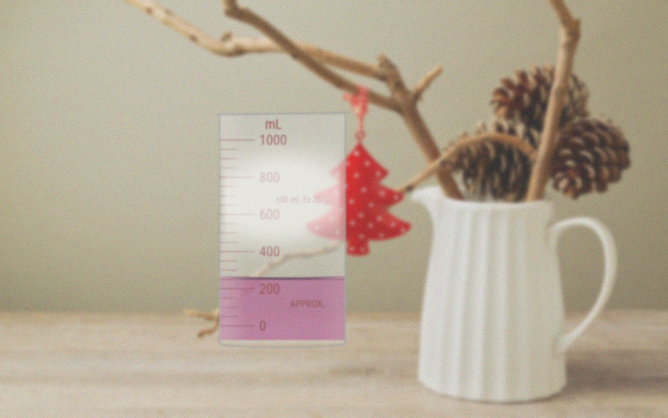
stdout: **250** mL
